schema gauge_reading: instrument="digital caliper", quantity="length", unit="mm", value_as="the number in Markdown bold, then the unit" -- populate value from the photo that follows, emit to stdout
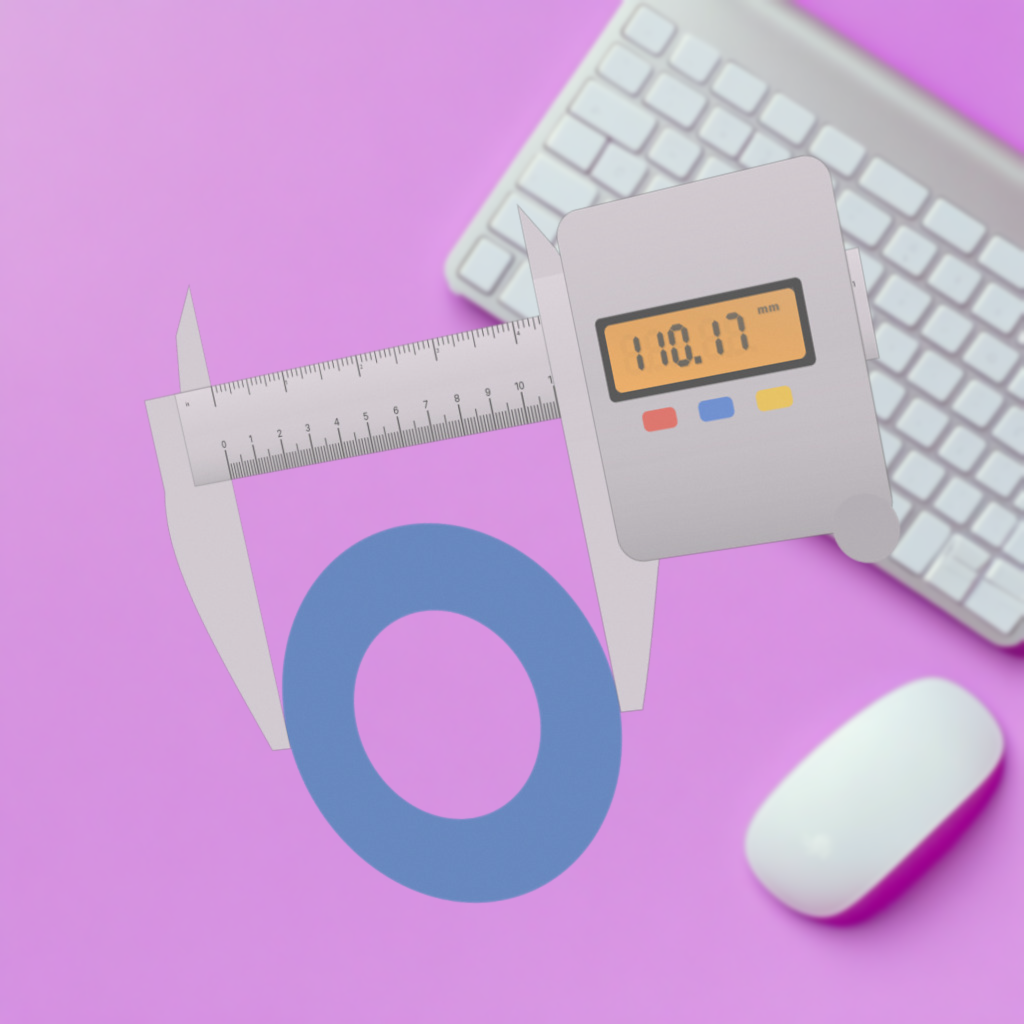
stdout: **110.17** mm
